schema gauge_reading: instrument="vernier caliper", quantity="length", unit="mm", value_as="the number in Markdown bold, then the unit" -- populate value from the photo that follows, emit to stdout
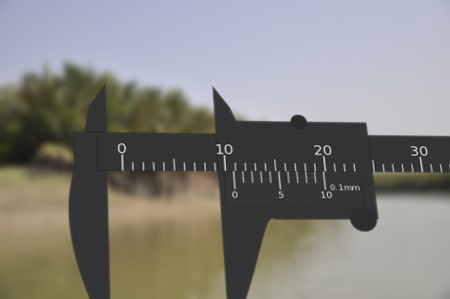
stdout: **10.8** mm
